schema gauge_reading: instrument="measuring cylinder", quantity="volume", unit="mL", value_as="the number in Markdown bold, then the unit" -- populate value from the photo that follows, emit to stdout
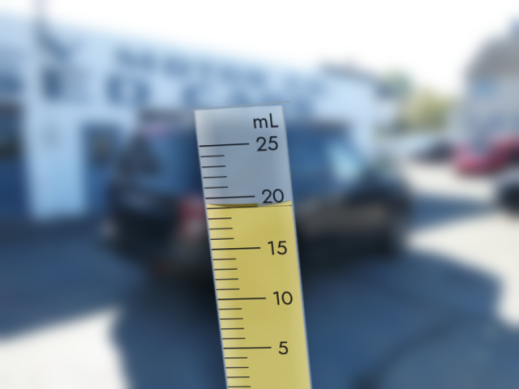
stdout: **19** mL
